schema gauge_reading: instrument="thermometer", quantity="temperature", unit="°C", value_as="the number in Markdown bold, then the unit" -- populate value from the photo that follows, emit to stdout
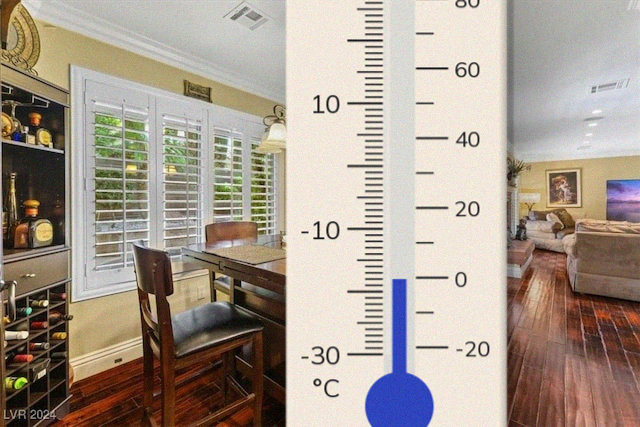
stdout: **-18** °C
